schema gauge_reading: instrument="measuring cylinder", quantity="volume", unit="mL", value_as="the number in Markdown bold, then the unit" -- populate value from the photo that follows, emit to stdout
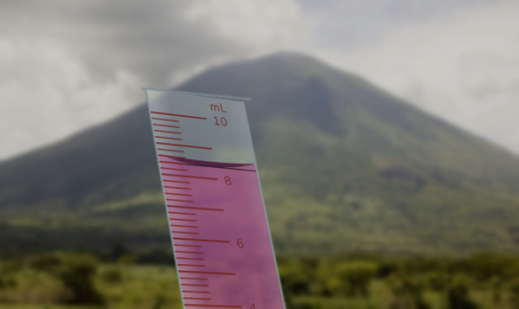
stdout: **8.4** mL
